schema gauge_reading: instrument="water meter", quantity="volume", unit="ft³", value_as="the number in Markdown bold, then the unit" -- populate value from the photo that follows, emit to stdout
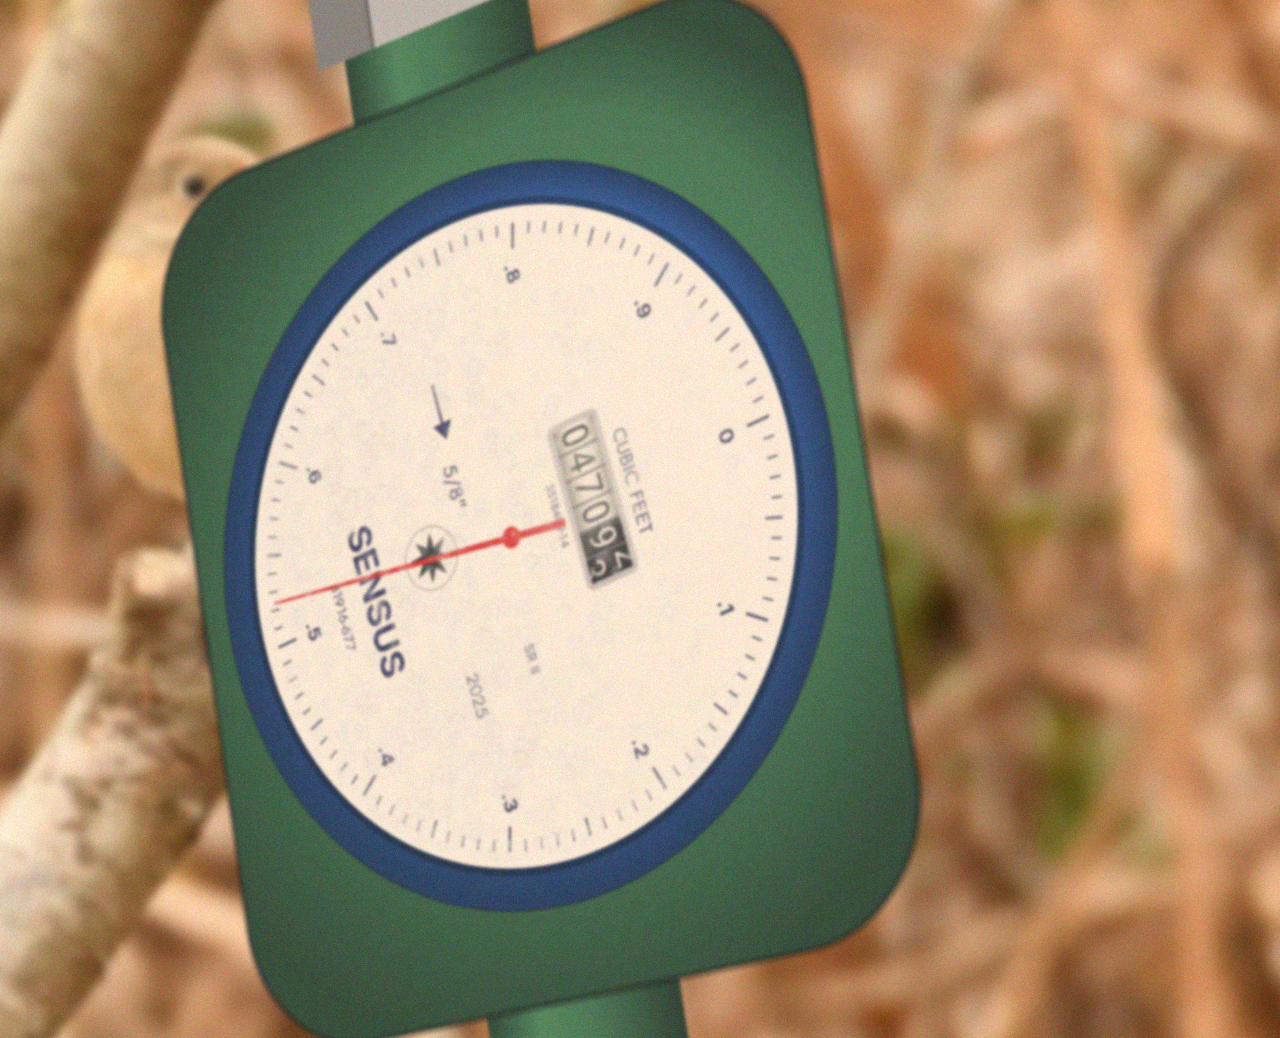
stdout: **47092.52** ft³
